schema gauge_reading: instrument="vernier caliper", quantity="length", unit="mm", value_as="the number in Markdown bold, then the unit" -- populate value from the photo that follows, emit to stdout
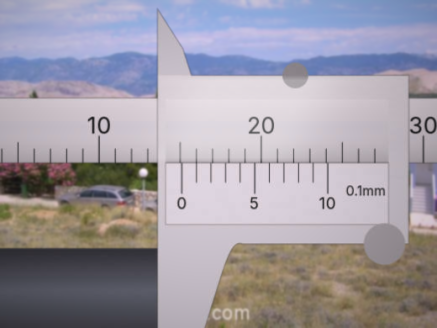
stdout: **15.1** mm
